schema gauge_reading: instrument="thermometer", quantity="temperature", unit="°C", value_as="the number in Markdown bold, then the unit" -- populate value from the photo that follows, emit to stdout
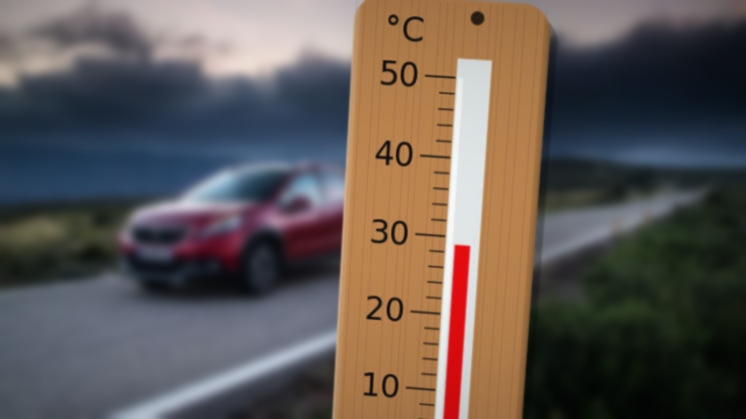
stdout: **29** °C
